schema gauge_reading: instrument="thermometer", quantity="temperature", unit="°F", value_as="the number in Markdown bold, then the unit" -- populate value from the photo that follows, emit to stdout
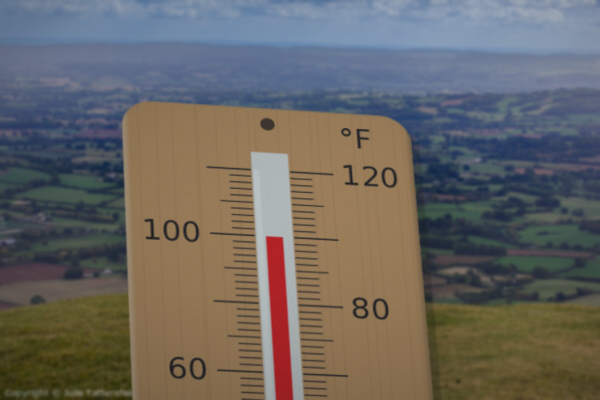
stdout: **100** °F
